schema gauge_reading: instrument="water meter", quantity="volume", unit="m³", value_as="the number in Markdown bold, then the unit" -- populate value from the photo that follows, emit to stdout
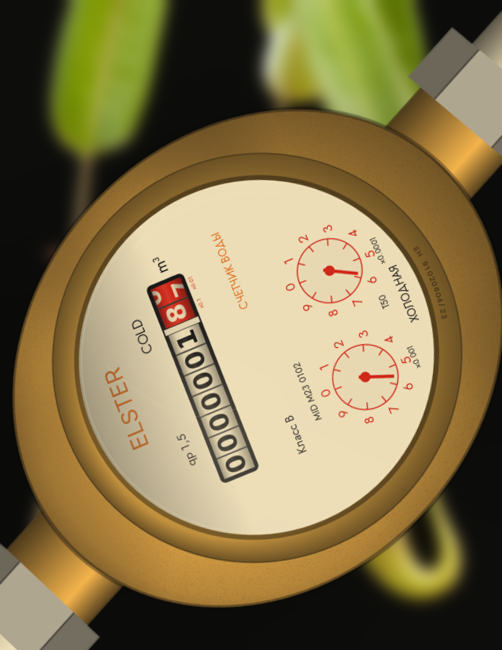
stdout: **1.8655** m³
